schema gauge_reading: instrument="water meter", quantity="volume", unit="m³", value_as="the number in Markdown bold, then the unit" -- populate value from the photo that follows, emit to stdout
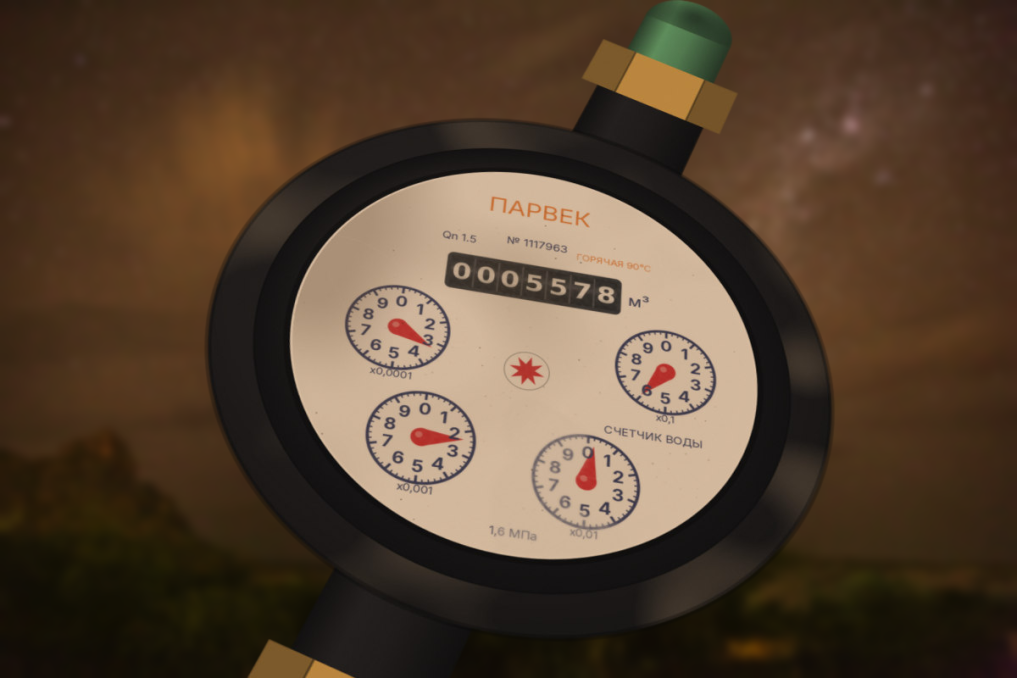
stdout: **5578.6023** m³
